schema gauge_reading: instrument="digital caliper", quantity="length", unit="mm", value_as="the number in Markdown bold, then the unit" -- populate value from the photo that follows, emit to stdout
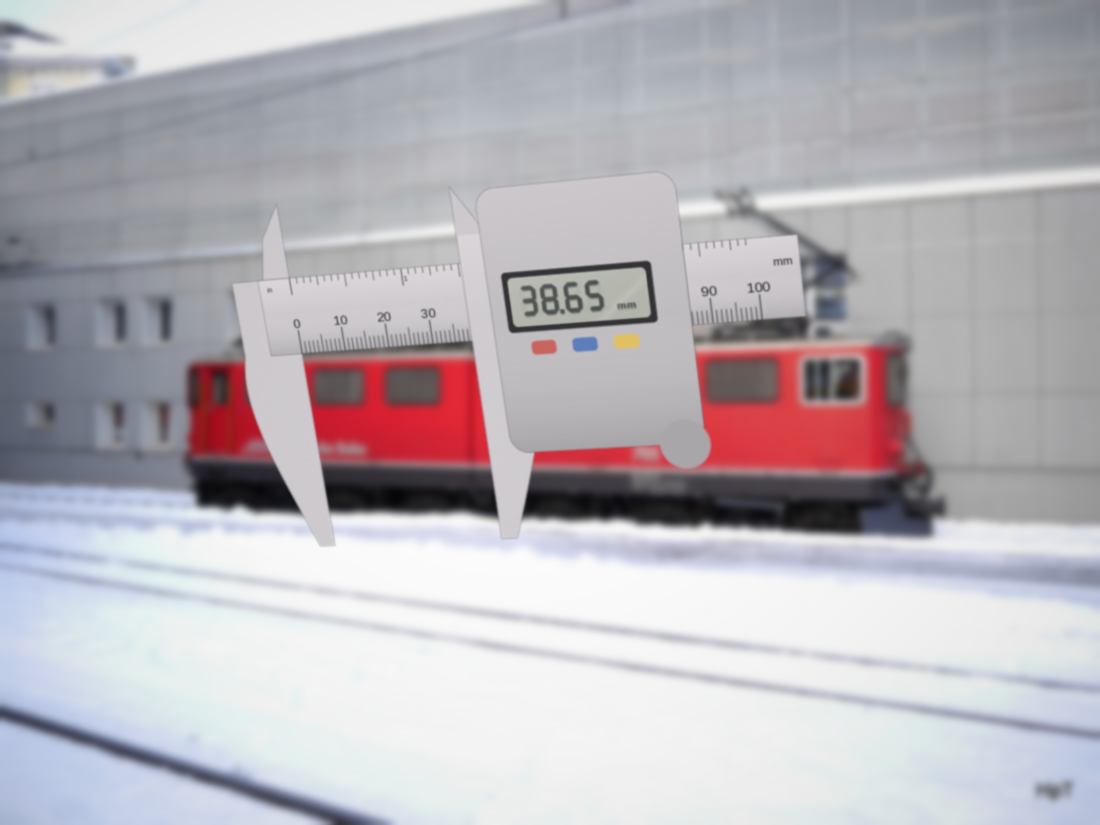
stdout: **38.65** mm
